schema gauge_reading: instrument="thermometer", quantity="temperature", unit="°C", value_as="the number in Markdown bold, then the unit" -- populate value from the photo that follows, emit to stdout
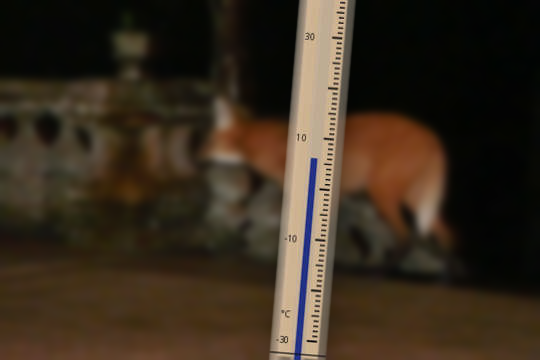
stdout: **6** °C
